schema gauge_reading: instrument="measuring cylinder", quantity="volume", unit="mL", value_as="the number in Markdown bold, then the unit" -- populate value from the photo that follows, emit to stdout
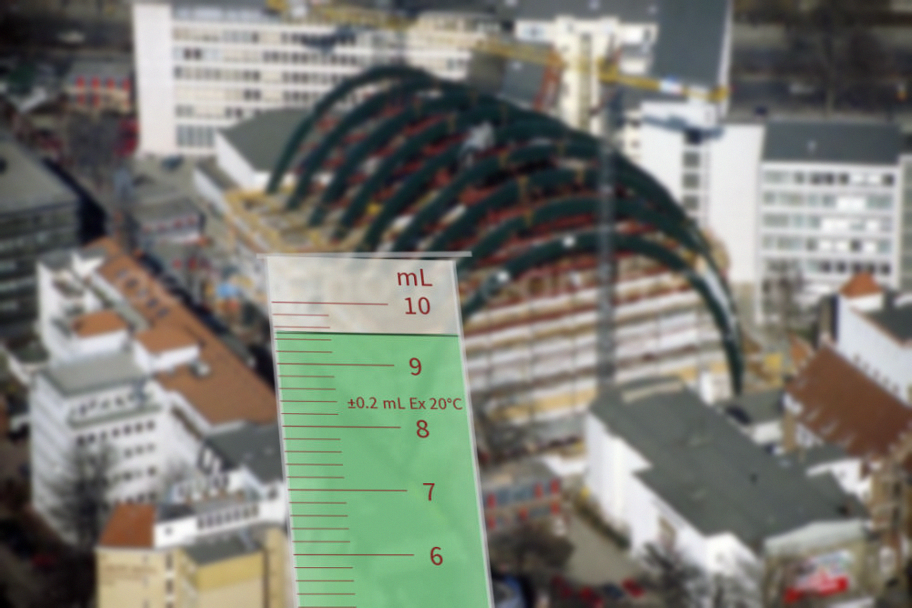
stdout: **9.5** mL
